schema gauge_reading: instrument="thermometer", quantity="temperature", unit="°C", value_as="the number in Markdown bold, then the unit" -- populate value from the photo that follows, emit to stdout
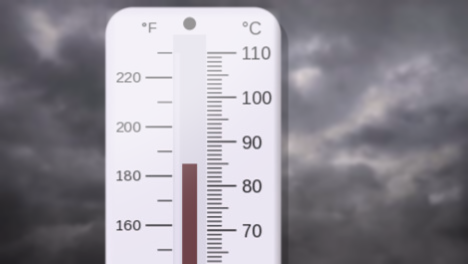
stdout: **85** °C
